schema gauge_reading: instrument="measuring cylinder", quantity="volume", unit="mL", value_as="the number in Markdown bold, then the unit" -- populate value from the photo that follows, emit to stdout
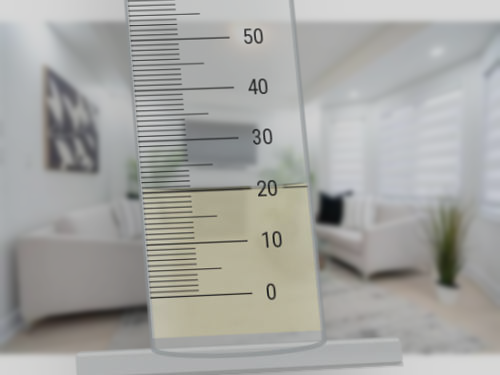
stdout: **20** mL
